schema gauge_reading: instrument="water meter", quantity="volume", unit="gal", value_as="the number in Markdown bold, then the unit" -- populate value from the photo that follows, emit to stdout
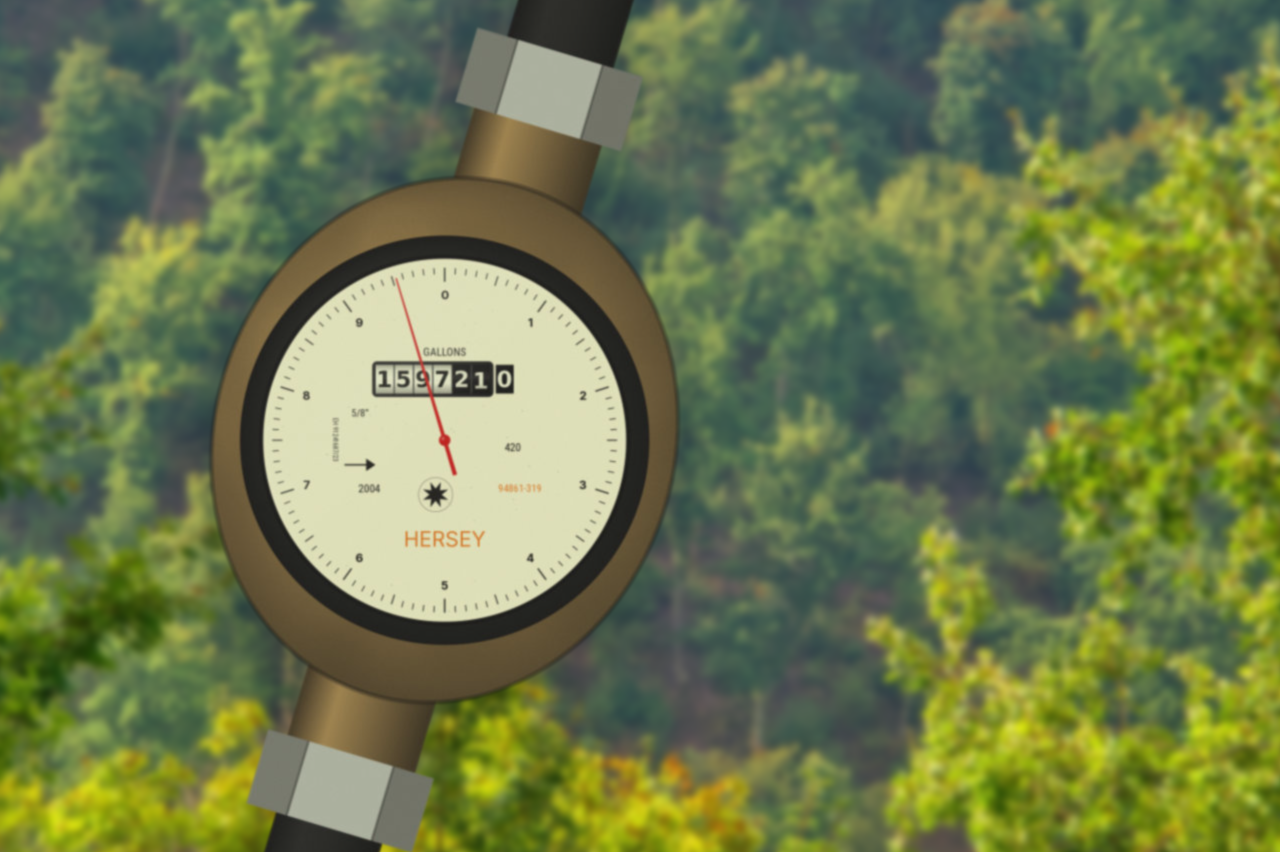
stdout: **1597209.5** gal
